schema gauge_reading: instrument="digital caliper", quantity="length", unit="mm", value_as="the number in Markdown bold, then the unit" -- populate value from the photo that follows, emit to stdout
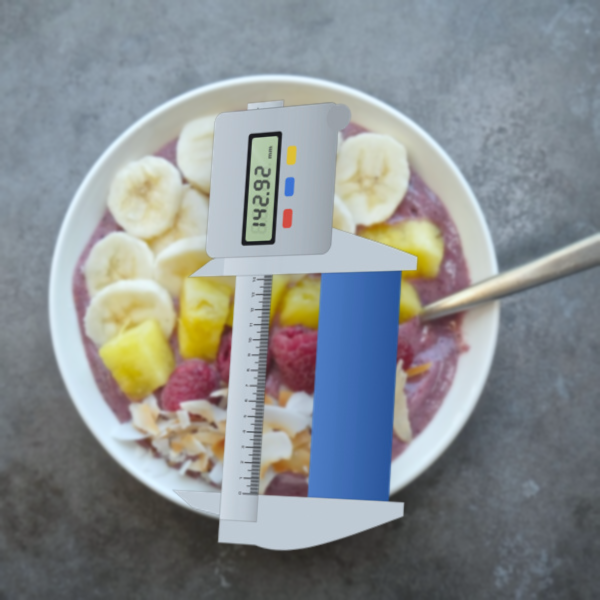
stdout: **142.92** mm
